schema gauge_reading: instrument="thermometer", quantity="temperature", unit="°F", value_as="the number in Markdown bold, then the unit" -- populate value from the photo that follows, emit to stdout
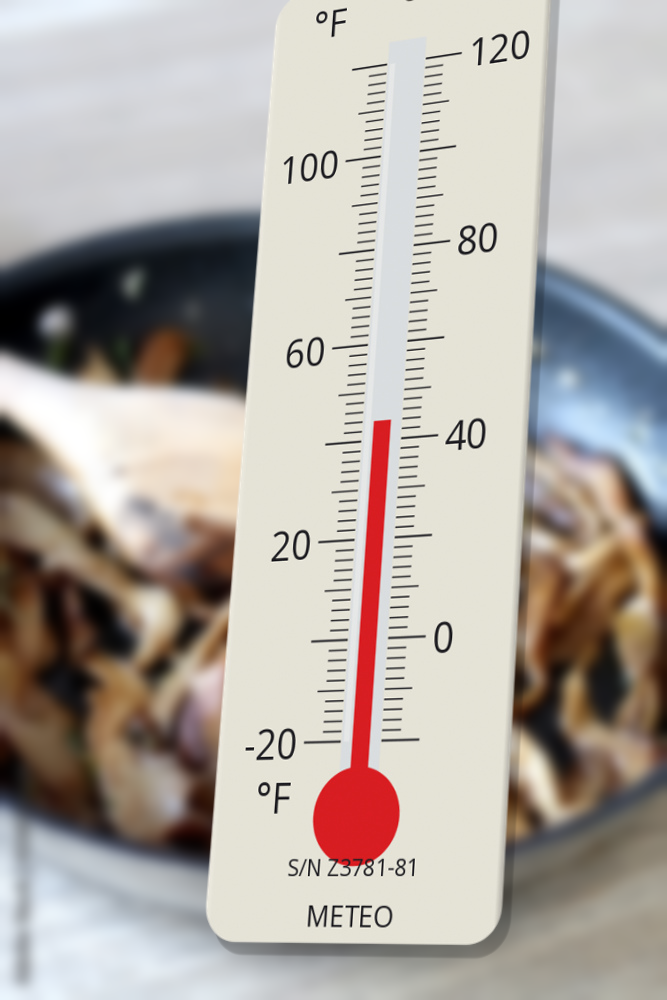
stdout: **44** °F
